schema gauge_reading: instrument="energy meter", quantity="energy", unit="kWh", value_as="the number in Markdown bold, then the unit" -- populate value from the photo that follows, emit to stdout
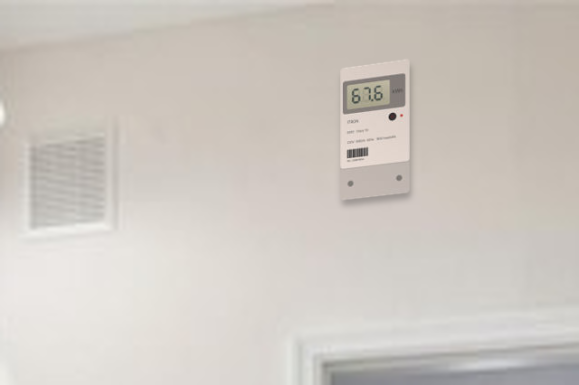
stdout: **67.6** kWh
